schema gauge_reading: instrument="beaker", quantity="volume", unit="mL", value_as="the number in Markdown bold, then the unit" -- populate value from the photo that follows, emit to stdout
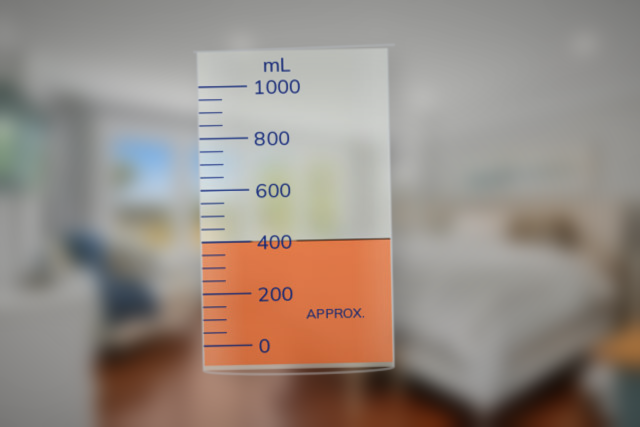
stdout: **400** mL
